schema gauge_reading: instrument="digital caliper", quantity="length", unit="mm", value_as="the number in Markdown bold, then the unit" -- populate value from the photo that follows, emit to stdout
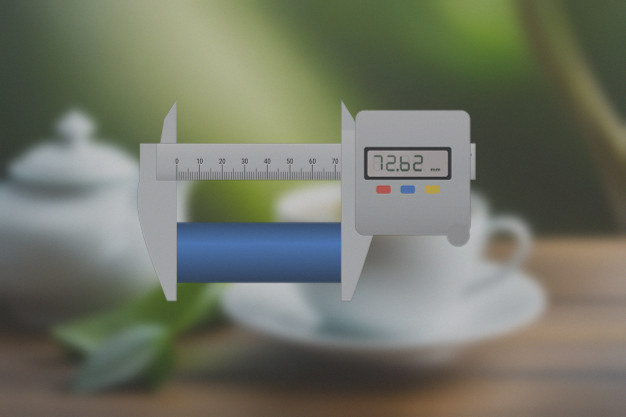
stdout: **72.62** mm
